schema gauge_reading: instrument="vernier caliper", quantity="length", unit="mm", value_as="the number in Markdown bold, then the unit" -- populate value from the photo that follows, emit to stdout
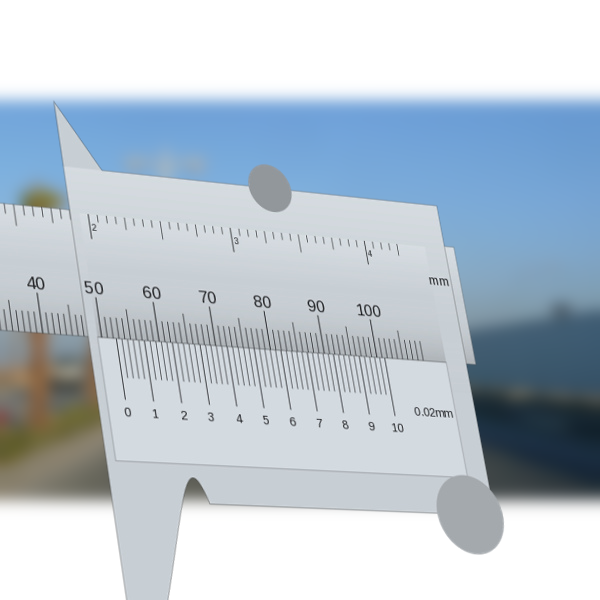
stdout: **52.5** mm
